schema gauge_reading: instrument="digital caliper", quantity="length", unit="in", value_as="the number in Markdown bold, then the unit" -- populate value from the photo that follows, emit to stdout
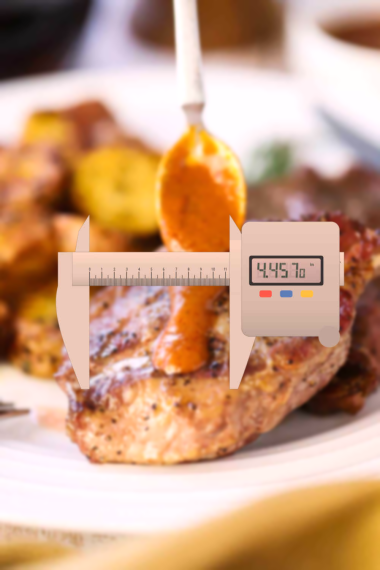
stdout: **4.4570** in
